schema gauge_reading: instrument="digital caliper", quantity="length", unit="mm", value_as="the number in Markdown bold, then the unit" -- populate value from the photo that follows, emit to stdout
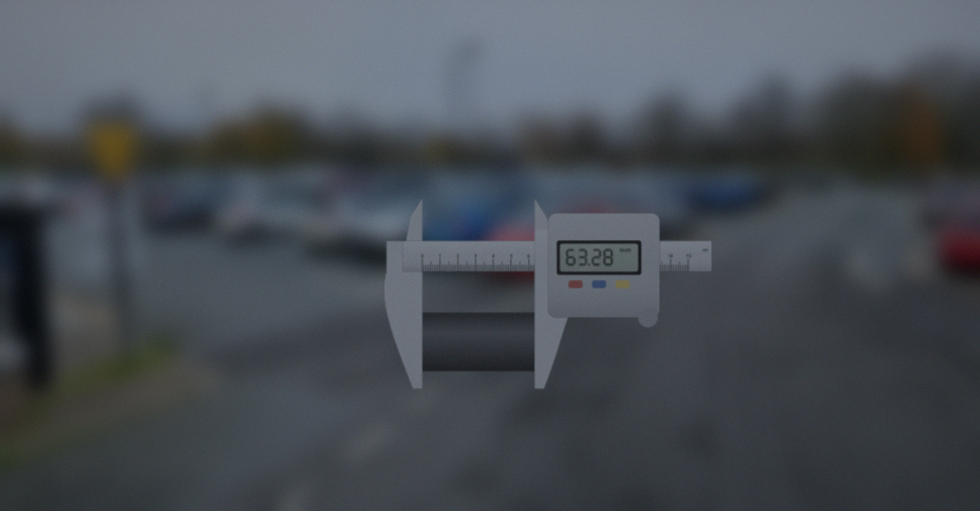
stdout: **63.28** mm
